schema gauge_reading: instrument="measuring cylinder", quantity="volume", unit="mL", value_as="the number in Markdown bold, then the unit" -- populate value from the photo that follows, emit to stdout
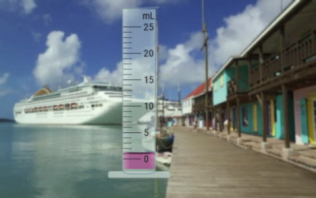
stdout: **1** mL
